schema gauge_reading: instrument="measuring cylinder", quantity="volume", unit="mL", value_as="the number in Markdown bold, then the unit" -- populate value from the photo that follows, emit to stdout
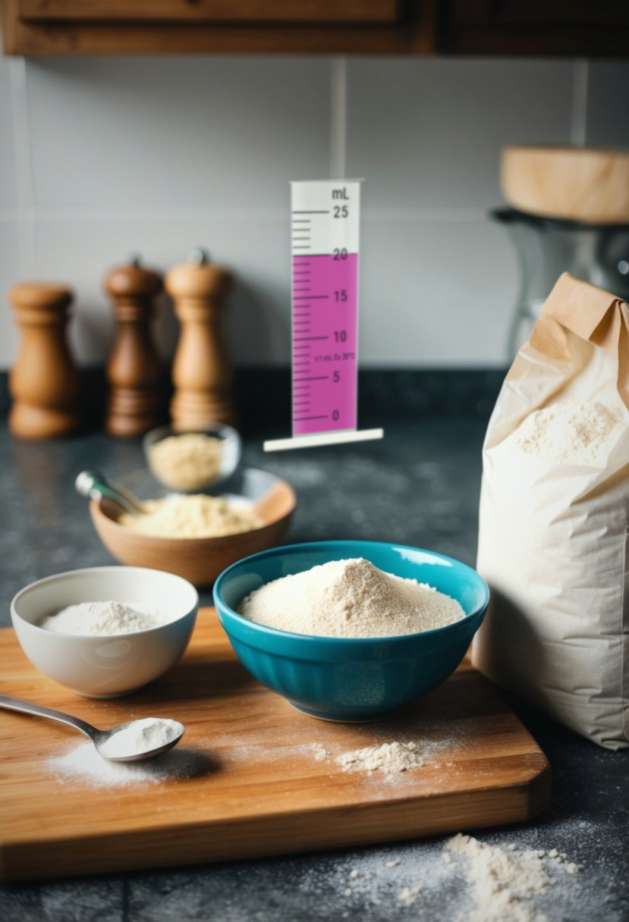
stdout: **20** mL
